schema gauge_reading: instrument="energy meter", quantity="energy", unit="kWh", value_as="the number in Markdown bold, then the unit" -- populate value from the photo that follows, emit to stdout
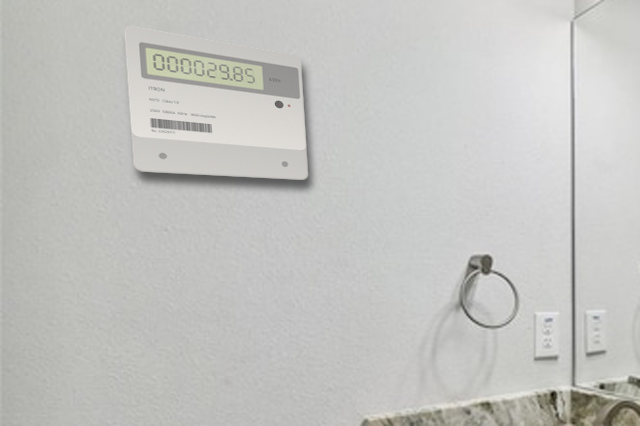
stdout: **29.85** kWh
